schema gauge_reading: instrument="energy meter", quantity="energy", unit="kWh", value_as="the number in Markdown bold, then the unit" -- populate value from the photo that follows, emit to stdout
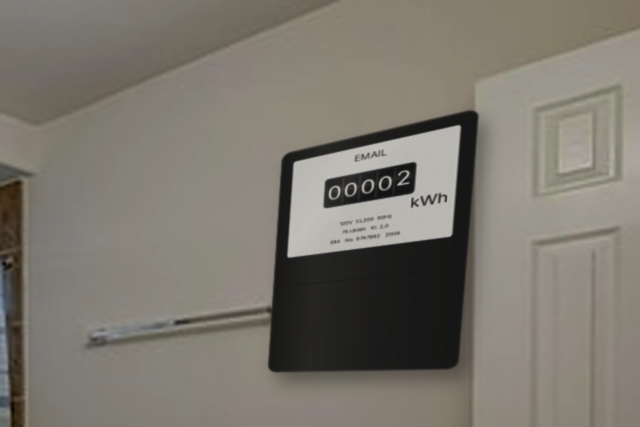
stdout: **2** kWh
